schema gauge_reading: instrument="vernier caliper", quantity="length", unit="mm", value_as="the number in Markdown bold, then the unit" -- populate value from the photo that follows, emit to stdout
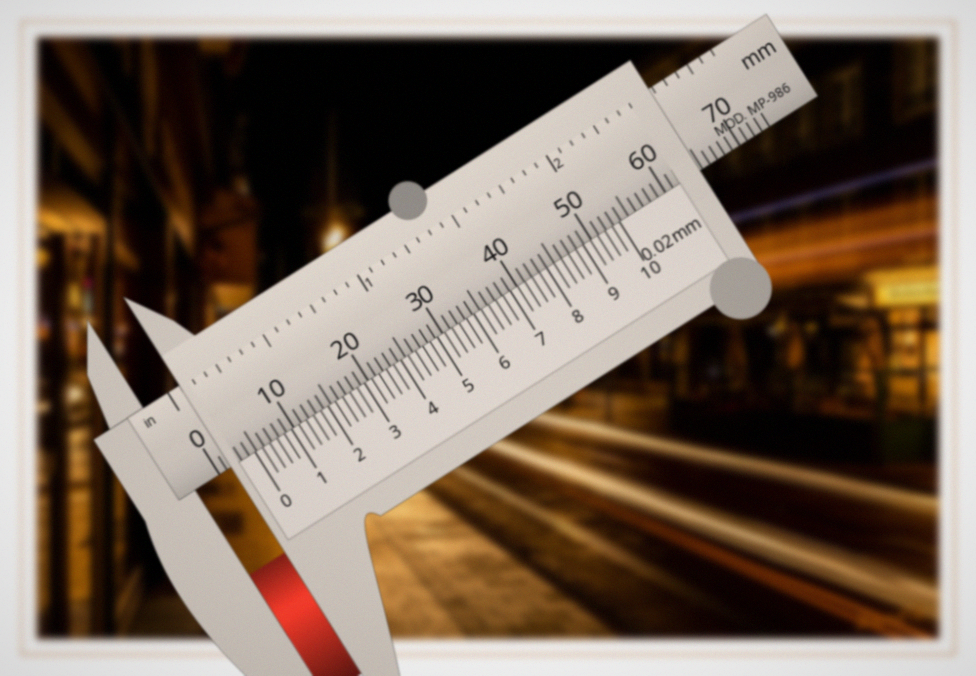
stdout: **4.8** mm
